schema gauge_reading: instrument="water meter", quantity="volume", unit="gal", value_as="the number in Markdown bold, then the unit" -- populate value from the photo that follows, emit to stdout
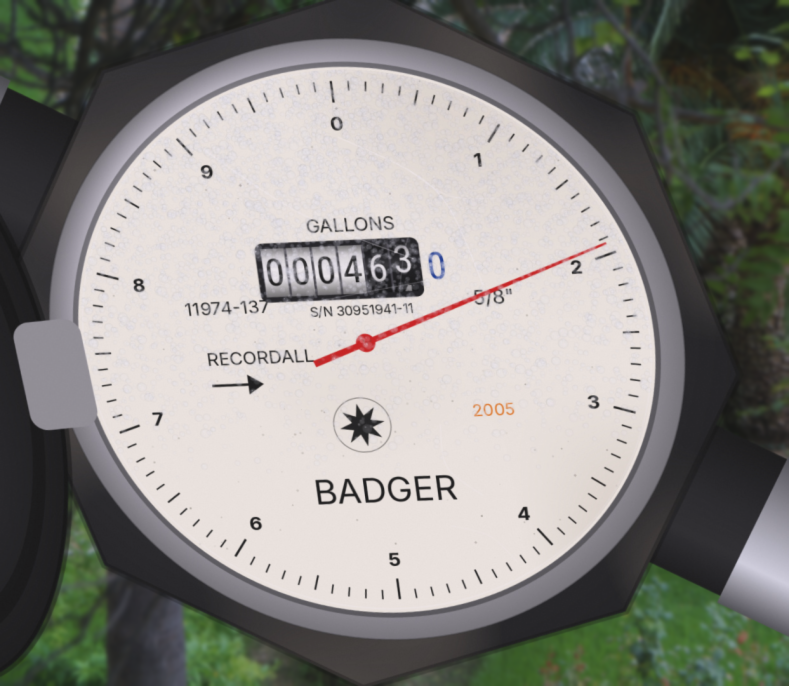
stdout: **4631.9** gal
